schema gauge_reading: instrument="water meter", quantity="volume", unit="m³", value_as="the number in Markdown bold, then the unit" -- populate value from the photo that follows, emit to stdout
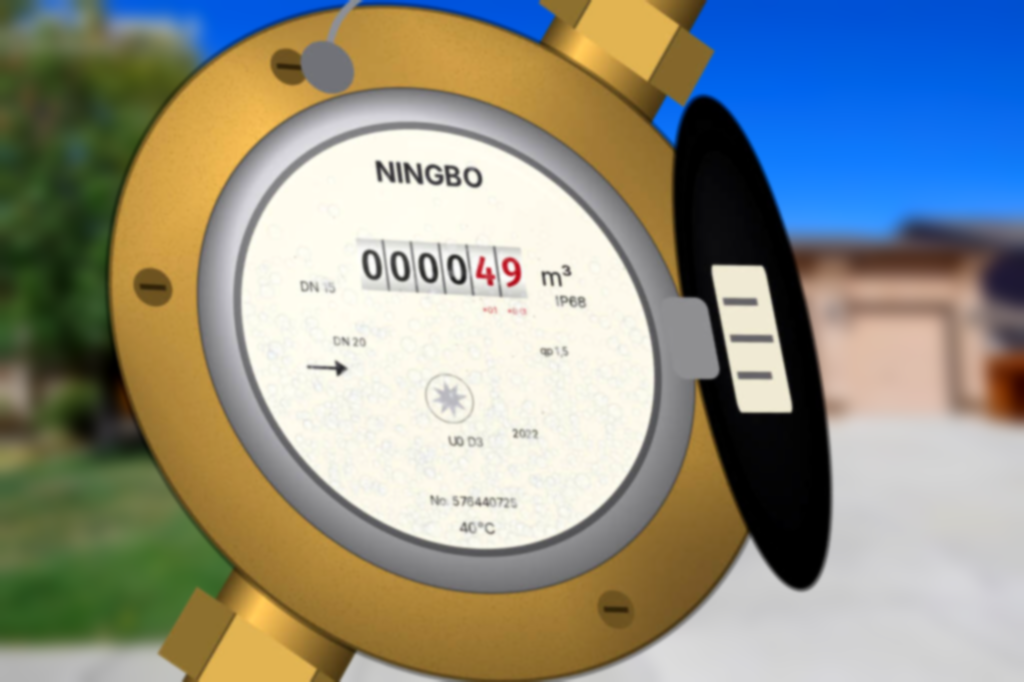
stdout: **0.49** m³
